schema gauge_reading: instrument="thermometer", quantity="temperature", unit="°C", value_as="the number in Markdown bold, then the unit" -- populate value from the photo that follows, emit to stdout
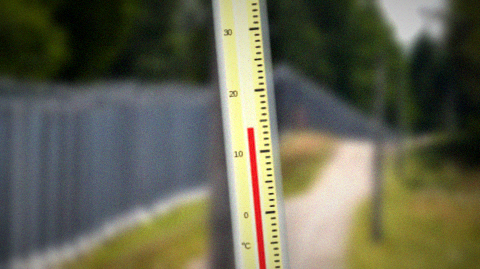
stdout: **14** °C
